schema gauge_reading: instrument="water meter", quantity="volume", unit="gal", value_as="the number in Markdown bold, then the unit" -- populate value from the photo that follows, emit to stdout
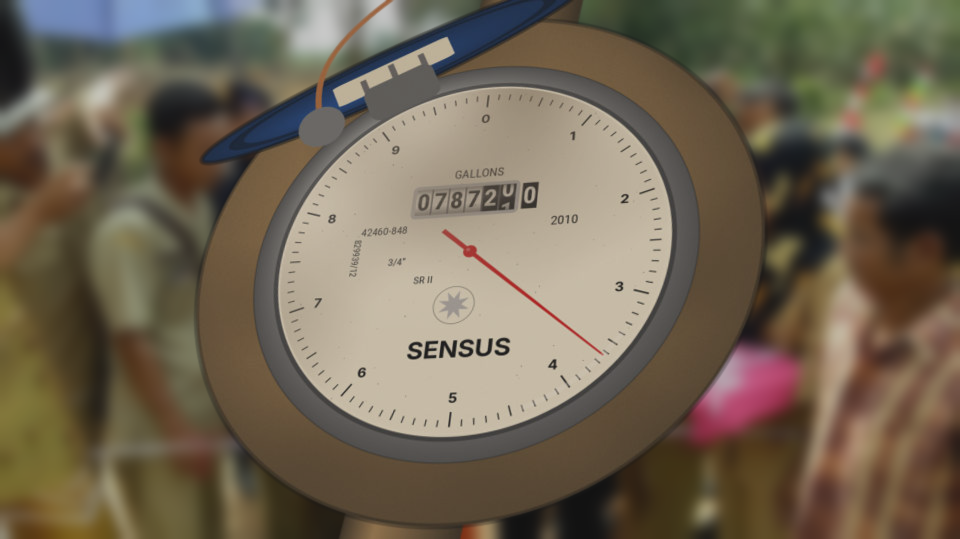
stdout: **787203.6** gal
